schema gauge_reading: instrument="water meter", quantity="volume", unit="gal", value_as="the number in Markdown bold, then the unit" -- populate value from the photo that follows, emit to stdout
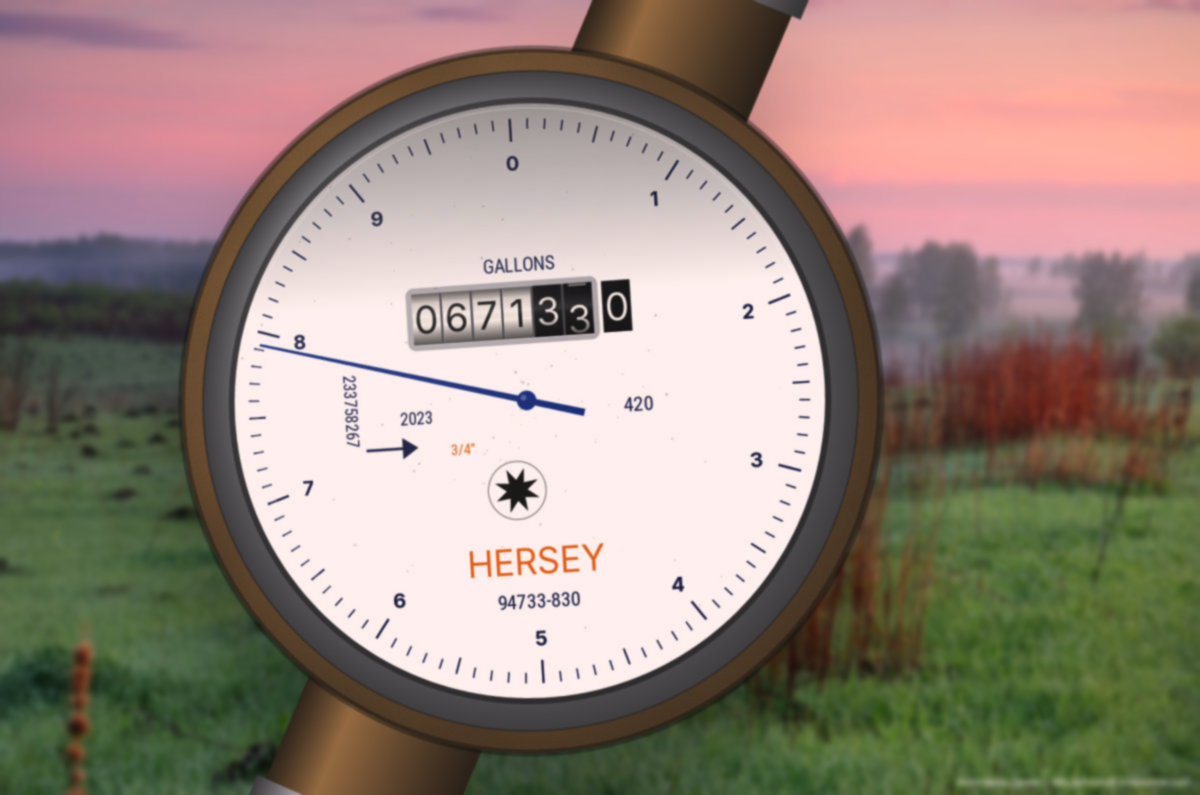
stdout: **671327.9** gal
